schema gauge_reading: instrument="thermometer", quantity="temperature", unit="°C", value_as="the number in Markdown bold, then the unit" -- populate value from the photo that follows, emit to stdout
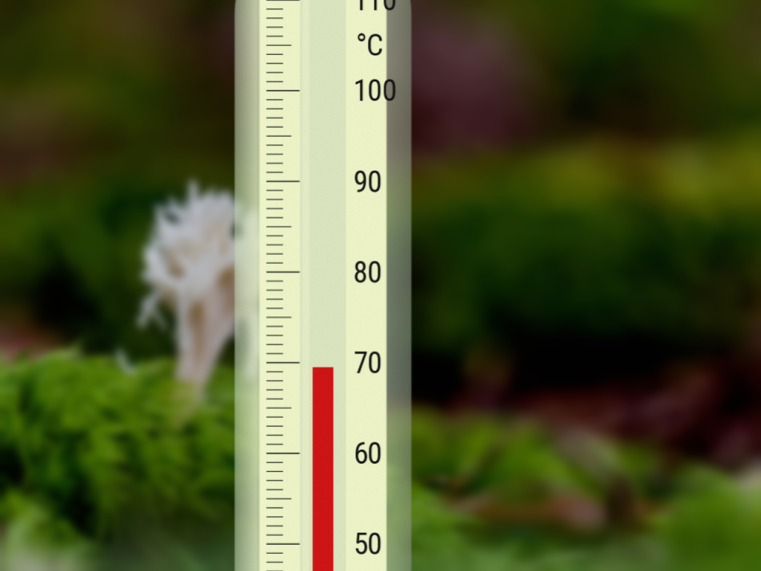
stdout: **69.5** °C
